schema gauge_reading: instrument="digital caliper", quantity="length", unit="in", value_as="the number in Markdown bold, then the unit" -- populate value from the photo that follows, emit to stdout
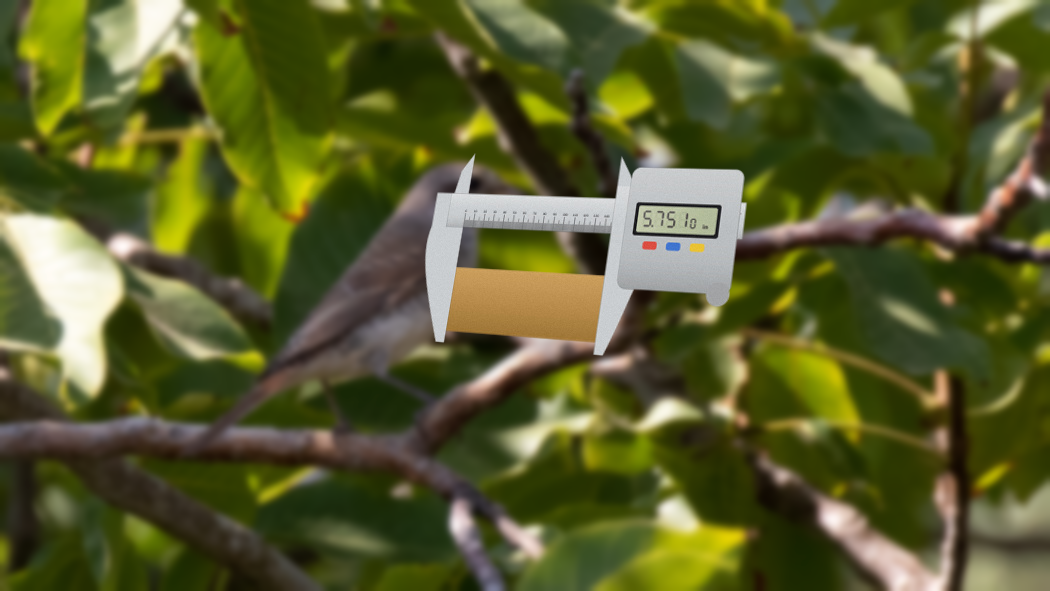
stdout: **5.7510** in
